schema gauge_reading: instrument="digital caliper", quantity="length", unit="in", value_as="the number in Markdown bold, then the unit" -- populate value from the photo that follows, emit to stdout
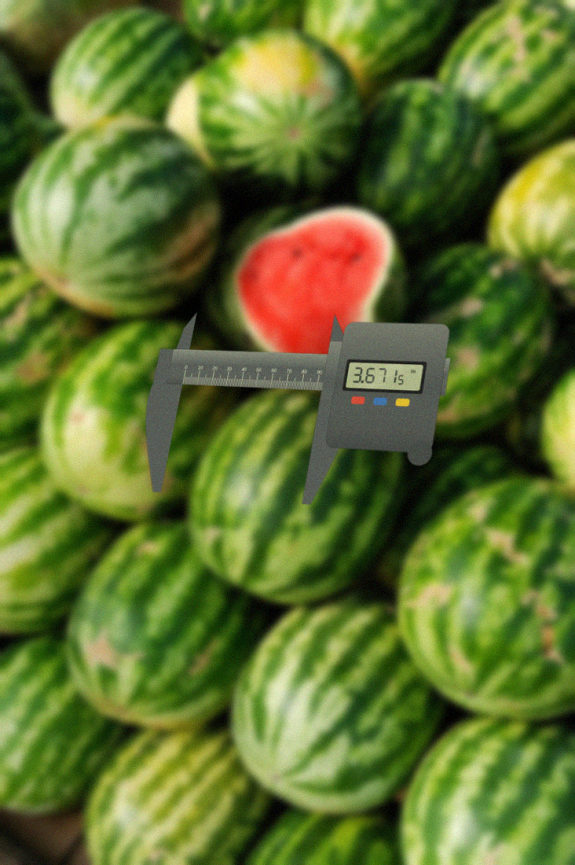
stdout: **3.6715** in
